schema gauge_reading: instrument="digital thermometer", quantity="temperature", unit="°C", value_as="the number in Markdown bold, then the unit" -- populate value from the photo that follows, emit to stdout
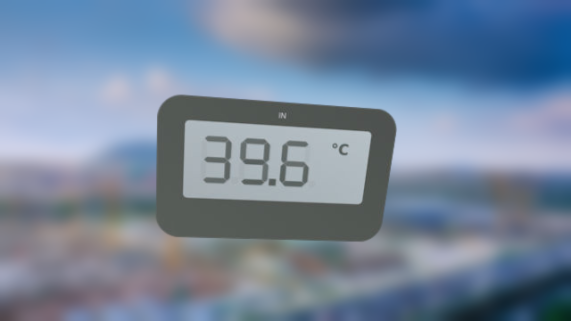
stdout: **39.6** °C
